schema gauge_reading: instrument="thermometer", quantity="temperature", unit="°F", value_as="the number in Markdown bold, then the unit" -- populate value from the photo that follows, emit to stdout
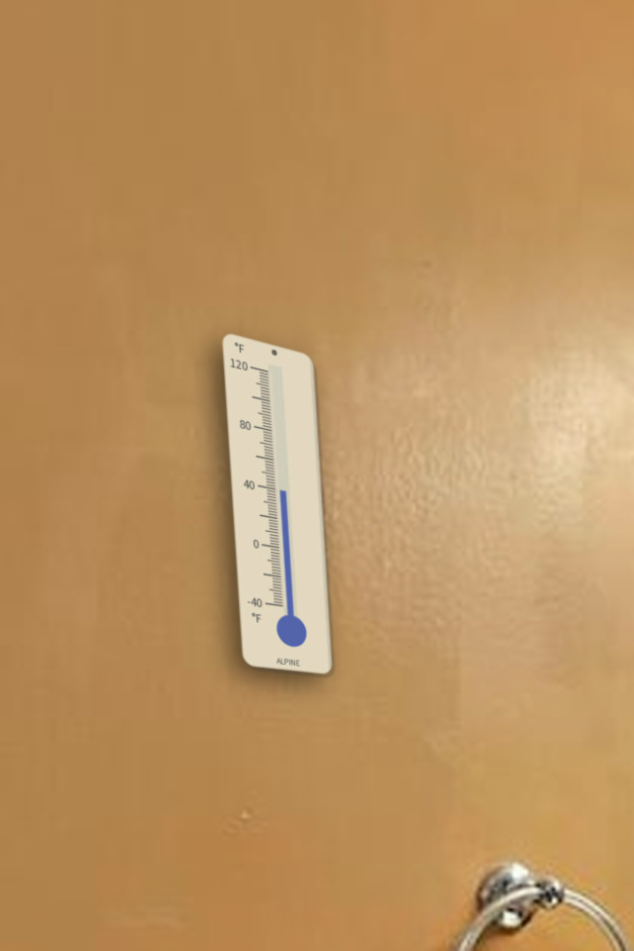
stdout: **40** °F
